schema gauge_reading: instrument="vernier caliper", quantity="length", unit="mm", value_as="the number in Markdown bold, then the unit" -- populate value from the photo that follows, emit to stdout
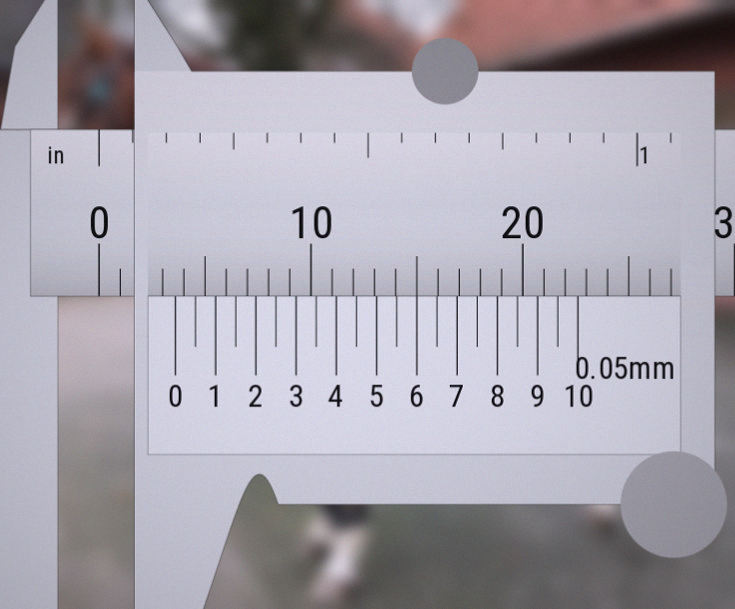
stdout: **3.6** mm
